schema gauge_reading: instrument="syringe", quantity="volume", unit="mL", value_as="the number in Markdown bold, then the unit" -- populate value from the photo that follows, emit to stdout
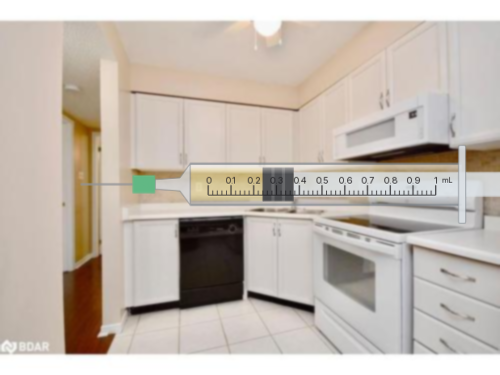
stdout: **0.24** mL
